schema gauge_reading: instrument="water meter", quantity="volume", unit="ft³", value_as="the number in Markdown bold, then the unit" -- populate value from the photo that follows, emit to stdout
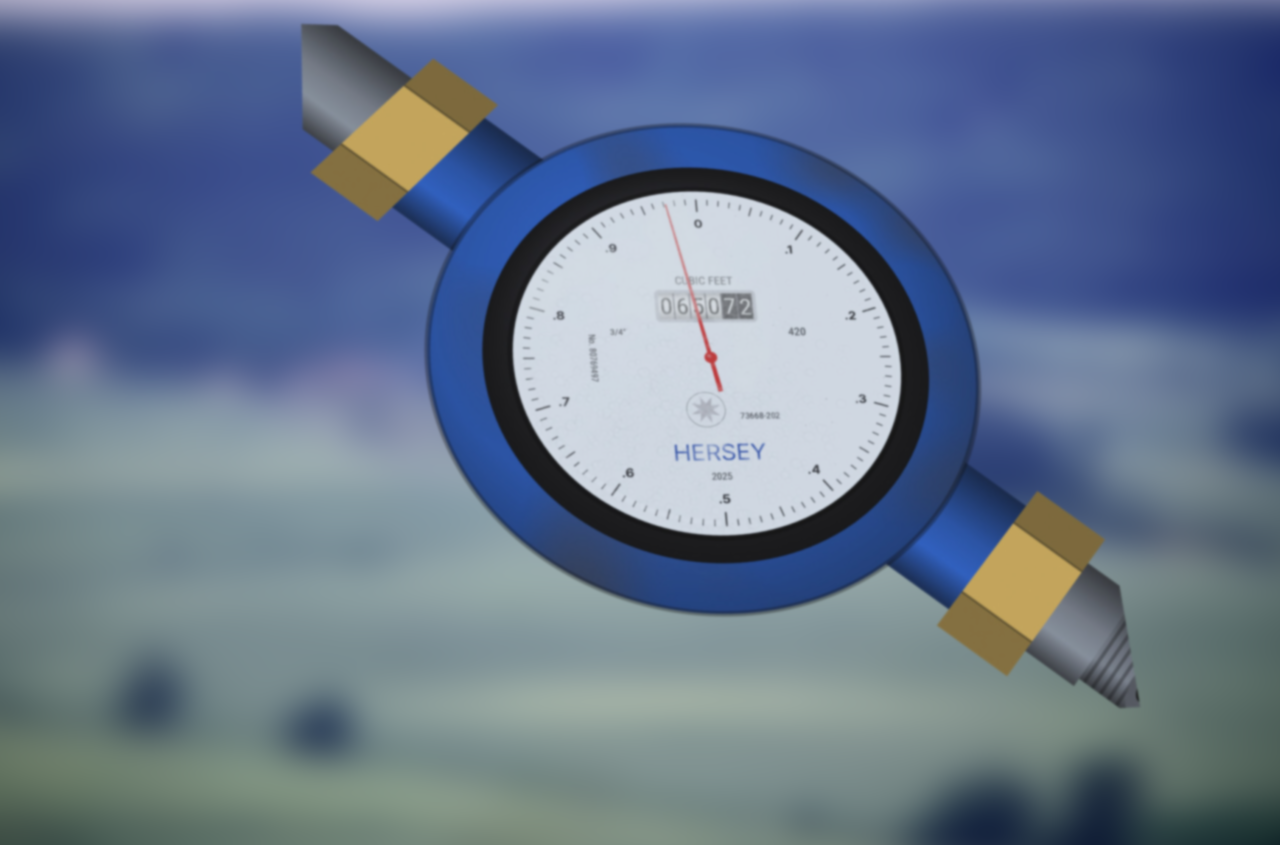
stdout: **65071.97** ft³
